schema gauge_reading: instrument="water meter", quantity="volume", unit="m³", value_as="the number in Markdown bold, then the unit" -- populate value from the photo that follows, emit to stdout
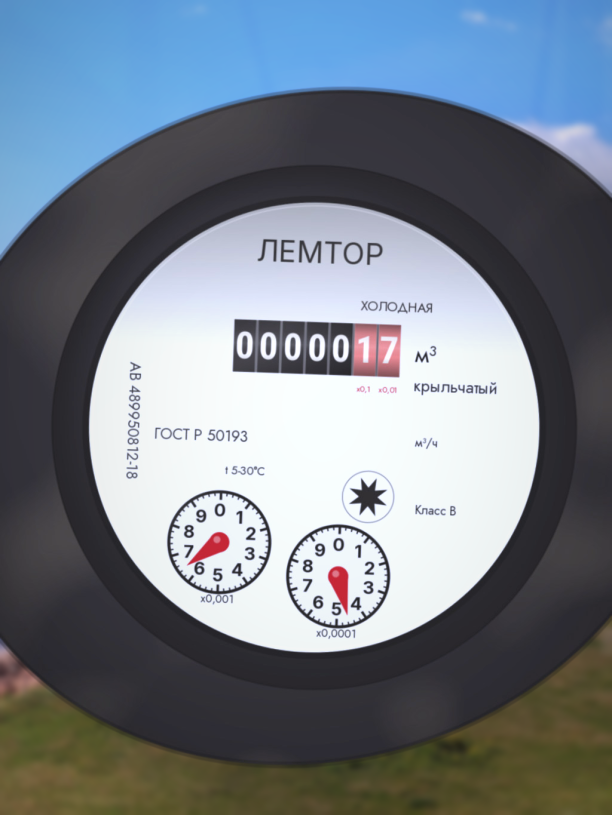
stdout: **0.1764** m³
